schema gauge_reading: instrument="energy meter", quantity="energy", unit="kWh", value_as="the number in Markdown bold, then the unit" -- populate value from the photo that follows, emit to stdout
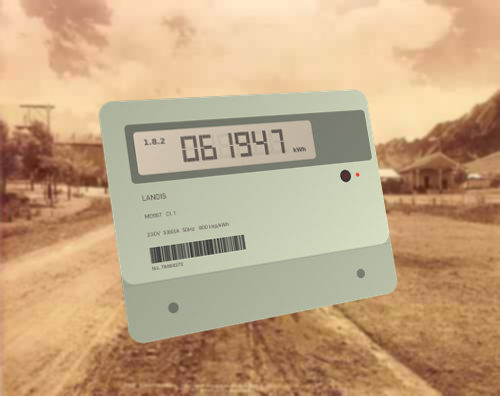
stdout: **61947** kWh
